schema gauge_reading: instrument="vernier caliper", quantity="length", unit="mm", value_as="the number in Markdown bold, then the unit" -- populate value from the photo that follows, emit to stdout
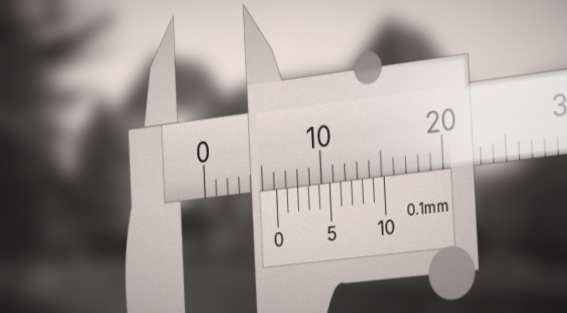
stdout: **6.2** mm
